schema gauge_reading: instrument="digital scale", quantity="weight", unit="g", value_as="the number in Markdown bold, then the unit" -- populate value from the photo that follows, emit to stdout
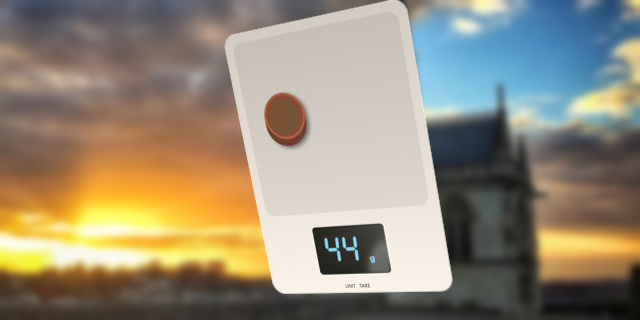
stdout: **44** g
